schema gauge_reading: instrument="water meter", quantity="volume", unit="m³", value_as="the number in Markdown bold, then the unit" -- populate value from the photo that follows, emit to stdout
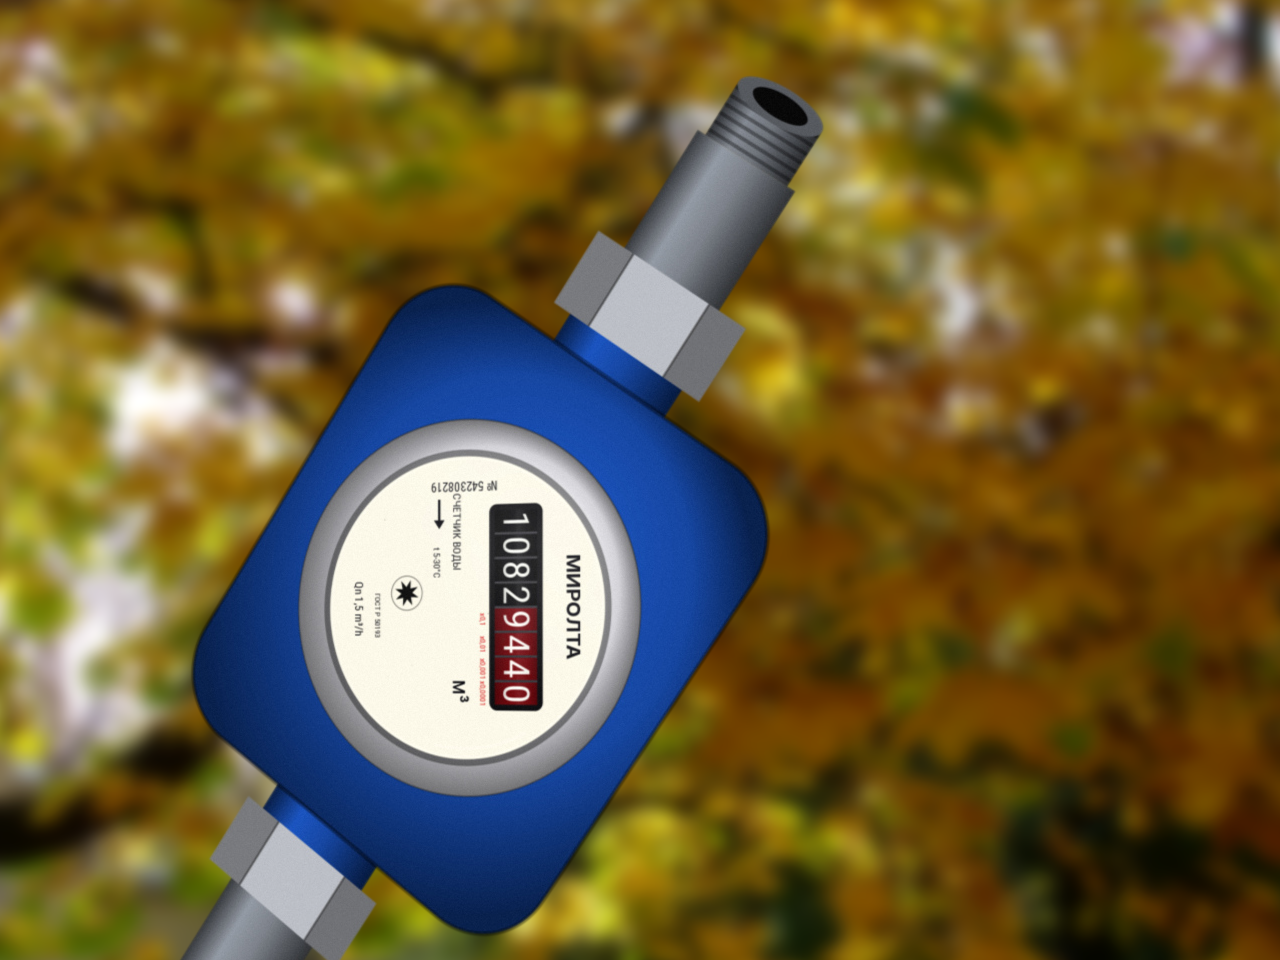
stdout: **1082.9440** m³
